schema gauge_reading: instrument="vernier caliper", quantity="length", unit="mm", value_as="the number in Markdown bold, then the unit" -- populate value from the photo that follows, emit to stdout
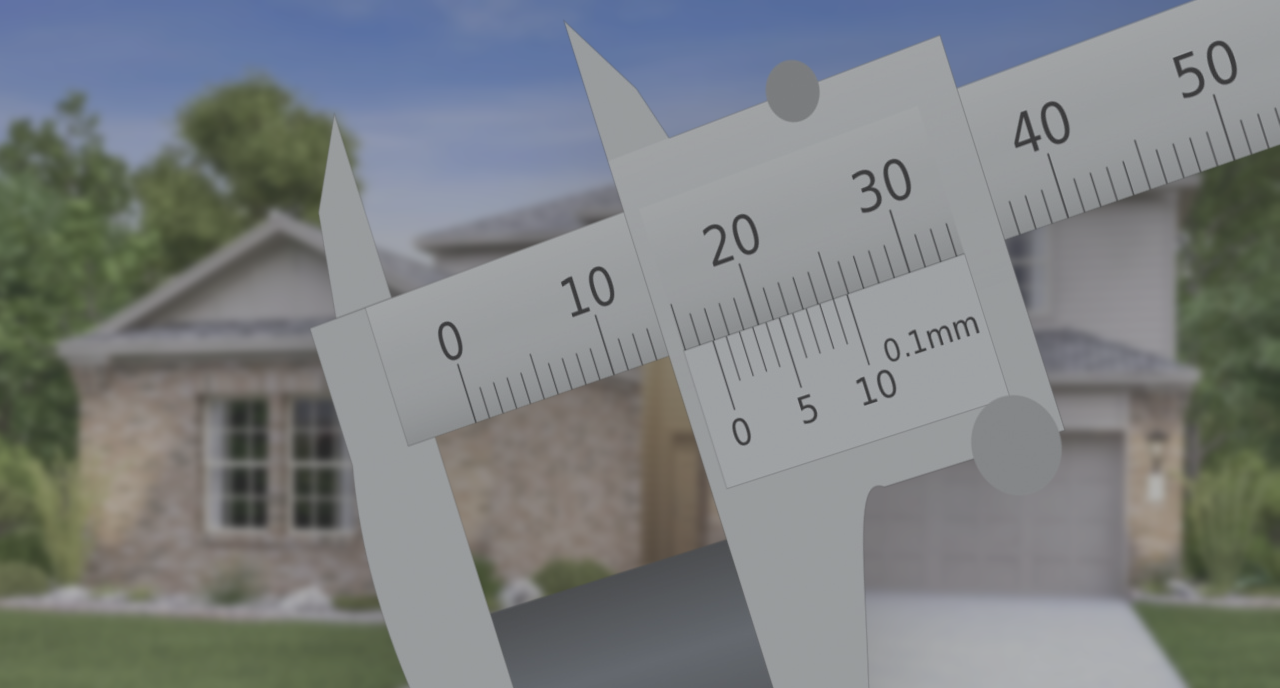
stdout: **16.9** mm
